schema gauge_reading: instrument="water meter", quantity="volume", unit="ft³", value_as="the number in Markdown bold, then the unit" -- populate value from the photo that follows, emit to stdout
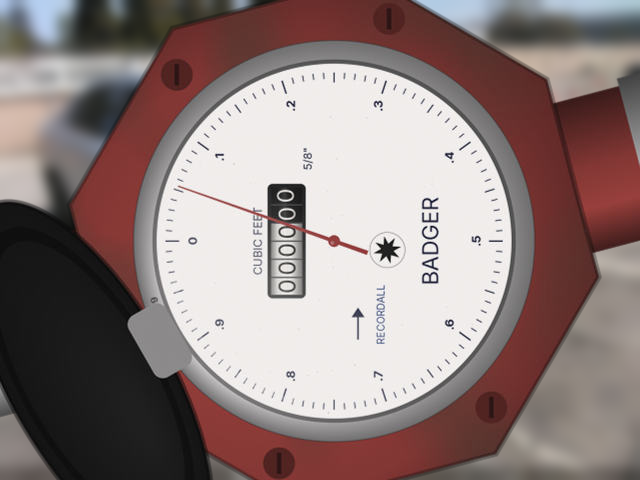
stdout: **0.05** ft³
